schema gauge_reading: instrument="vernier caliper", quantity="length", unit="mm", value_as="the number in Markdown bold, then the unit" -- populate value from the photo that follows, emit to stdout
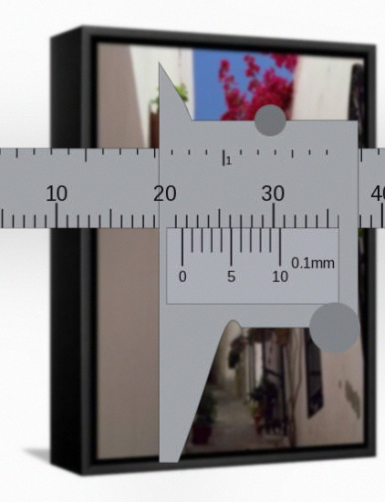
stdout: **21.6** mm
